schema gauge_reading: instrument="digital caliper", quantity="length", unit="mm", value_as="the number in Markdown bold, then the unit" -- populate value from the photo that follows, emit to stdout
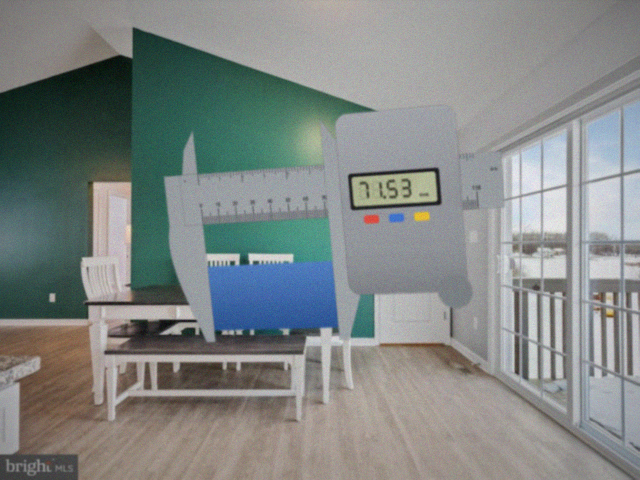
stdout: **71.53** mm
